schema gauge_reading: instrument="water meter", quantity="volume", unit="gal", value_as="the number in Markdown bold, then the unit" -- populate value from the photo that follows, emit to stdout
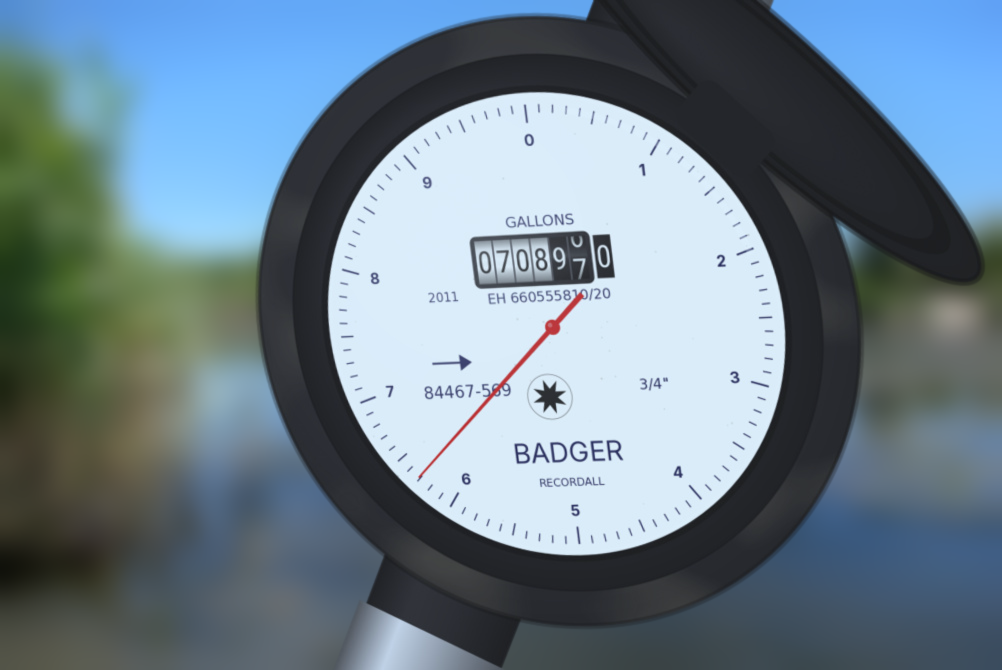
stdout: **708966.3** gal
